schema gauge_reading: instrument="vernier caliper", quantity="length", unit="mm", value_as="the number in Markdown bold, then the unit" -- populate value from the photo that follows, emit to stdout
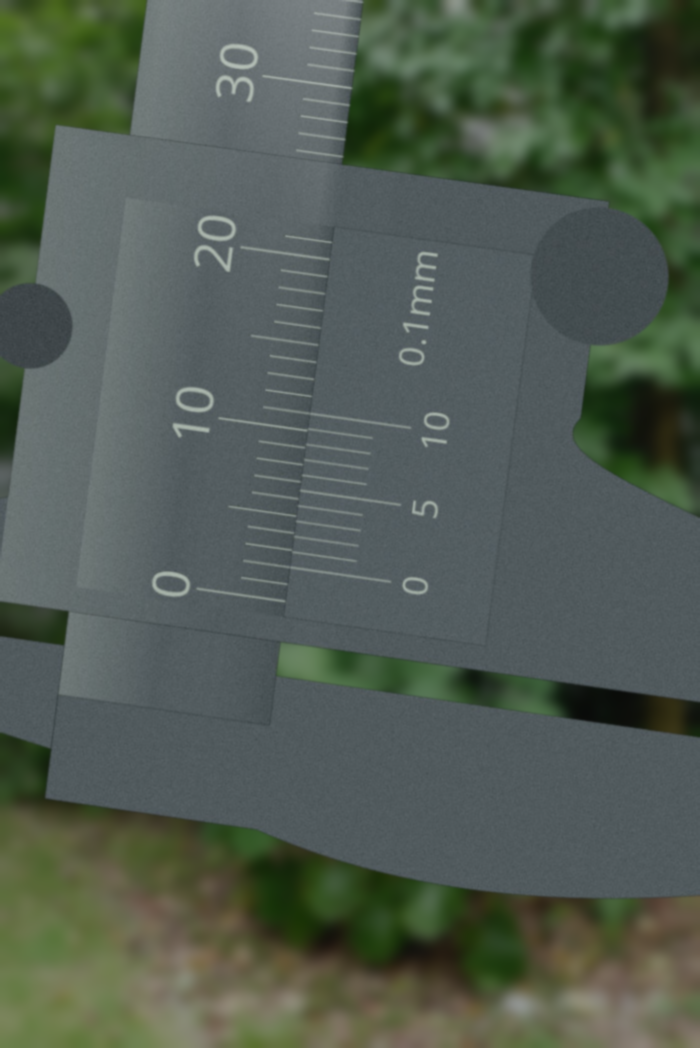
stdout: **2.0** mm
